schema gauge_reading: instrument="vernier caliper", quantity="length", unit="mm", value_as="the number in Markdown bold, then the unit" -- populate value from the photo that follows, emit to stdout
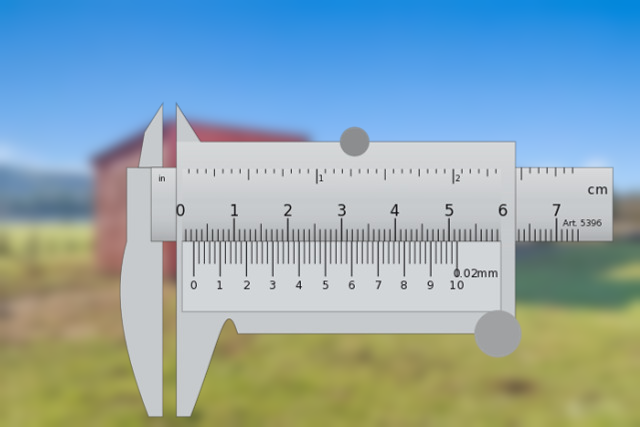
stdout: **2.5** mm
